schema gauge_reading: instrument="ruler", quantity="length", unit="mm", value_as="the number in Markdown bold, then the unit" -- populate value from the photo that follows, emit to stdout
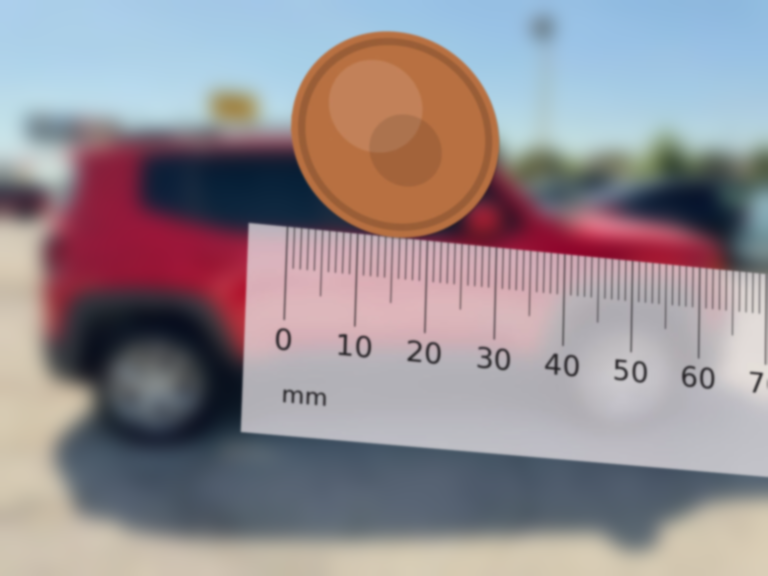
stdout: **30** mm
